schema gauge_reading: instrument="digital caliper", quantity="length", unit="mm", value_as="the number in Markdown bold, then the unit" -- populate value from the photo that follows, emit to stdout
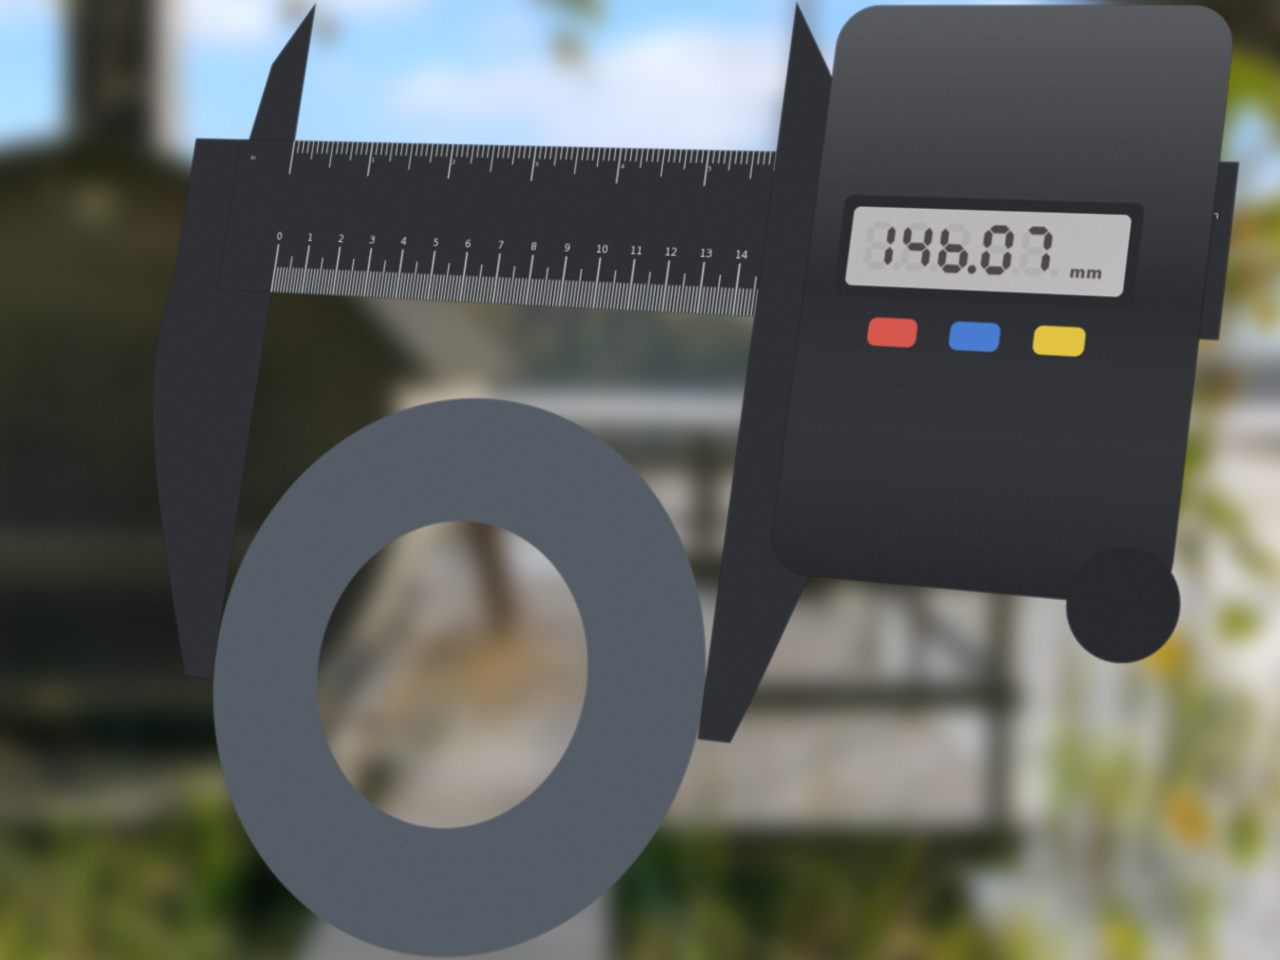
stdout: **146.07** mm
